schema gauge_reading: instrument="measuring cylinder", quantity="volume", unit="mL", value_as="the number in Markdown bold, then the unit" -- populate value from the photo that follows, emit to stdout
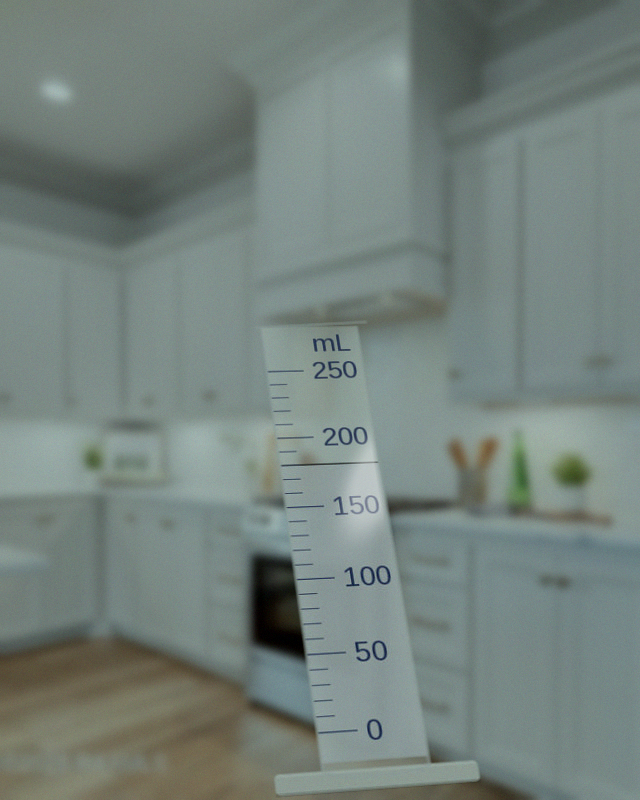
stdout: **180** mL
